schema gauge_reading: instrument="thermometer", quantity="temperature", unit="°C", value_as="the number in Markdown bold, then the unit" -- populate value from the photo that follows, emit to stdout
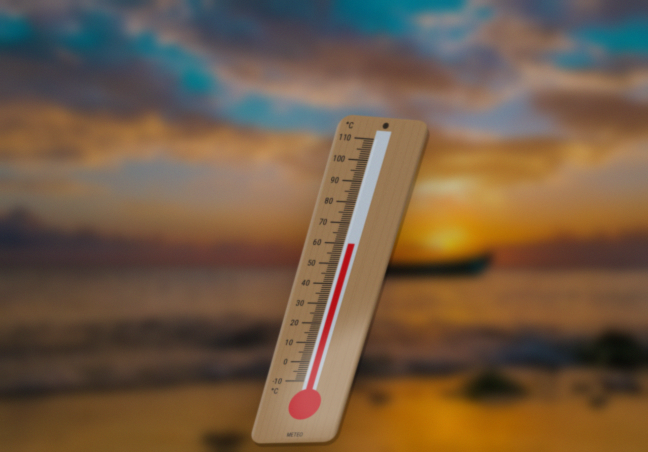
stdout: **60** °C
